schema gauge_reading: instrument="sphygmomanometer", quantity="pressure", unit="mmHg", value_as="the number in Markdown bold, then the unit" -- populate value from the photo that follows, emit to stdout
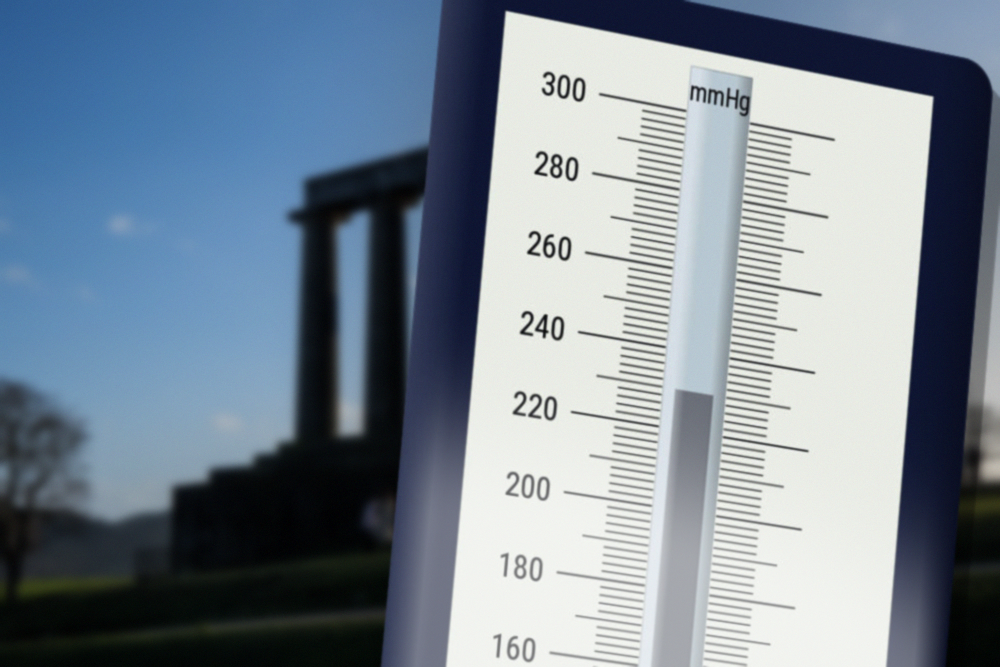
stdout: **230** mmHg
